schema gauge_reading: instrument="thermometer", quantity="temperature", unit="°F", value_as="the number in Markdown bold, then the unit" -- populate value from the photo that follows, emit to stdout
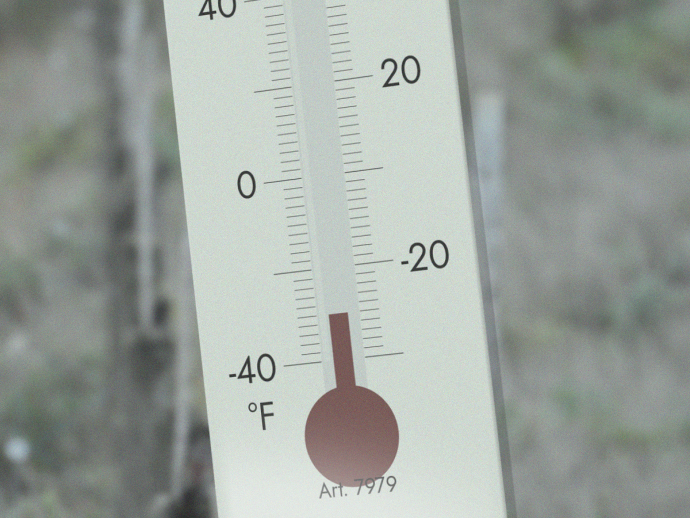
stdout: **-30** °F
